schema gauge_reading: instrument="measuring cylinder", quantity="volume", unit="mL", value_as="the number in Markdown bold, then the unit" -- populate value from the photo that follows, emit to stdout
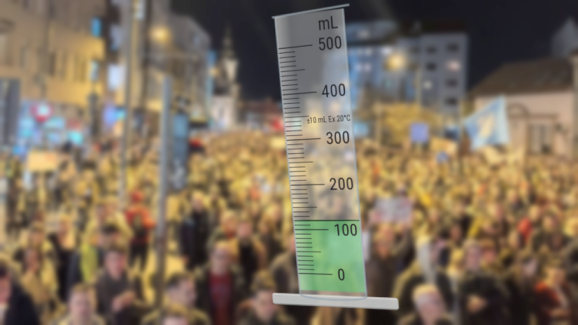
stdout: **120** mL
